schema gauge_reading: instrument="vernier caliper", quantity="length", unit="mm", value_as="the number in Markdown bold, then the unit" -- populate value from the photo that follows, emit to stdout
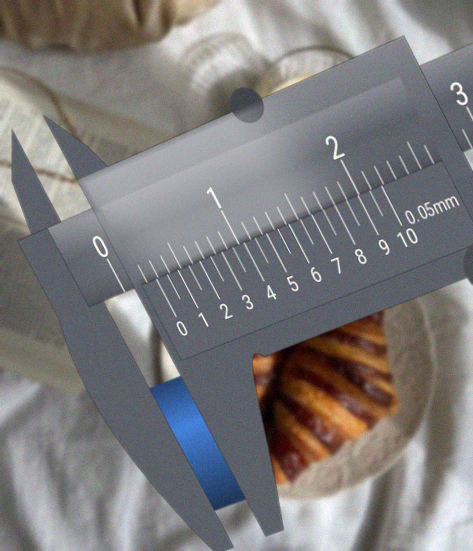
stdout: **2.8** mm
